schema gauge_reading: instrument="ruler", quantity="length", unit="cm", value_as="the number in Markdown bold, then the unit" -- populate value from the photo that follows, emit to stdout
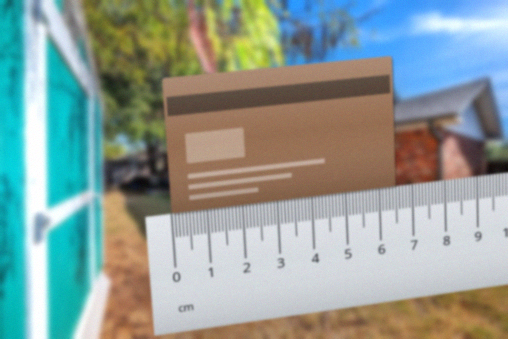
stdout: **6.5** cm
